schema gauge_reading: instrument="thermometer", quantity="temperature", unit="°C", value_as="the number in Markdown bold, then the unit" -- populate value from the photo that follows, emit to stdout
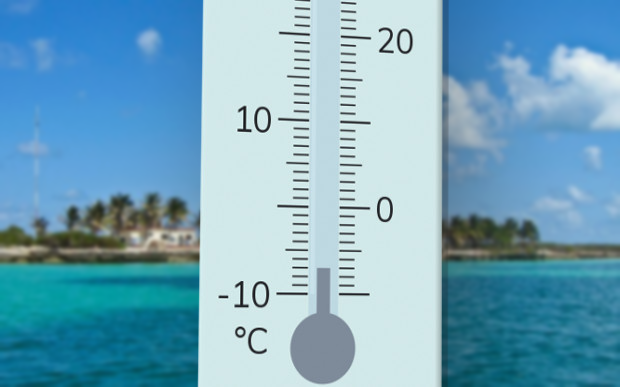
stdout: **-7** °C
